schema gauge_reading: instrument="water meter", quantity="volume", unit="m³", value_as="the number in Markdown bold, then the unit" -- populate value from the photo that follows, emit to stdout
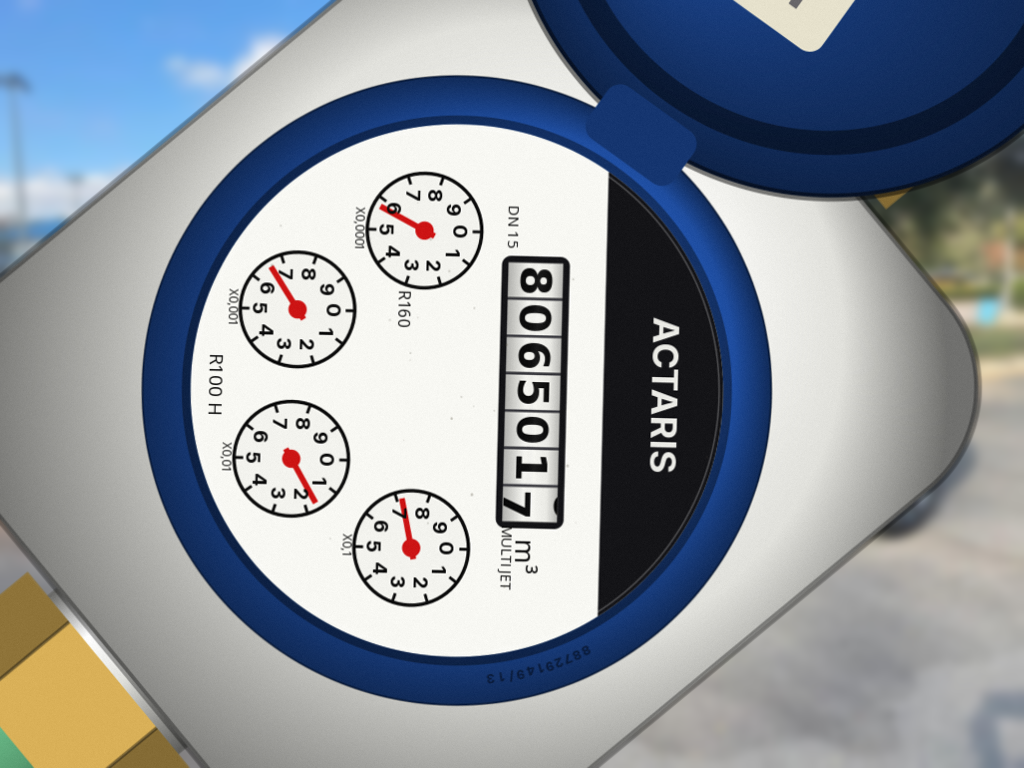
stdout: **8065016.7165** m³
